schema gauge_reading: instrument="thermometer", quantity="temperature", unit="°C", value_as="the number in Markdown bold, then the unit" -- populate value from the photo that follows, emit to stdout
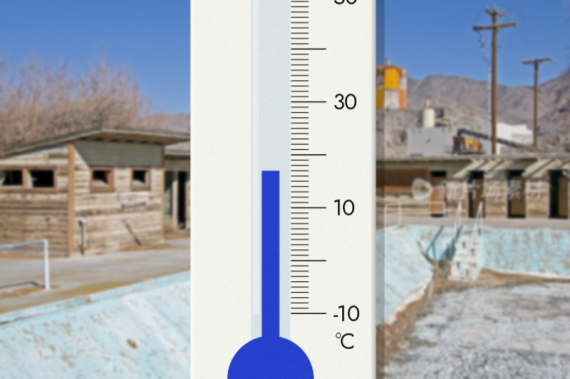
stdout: **17** °C
